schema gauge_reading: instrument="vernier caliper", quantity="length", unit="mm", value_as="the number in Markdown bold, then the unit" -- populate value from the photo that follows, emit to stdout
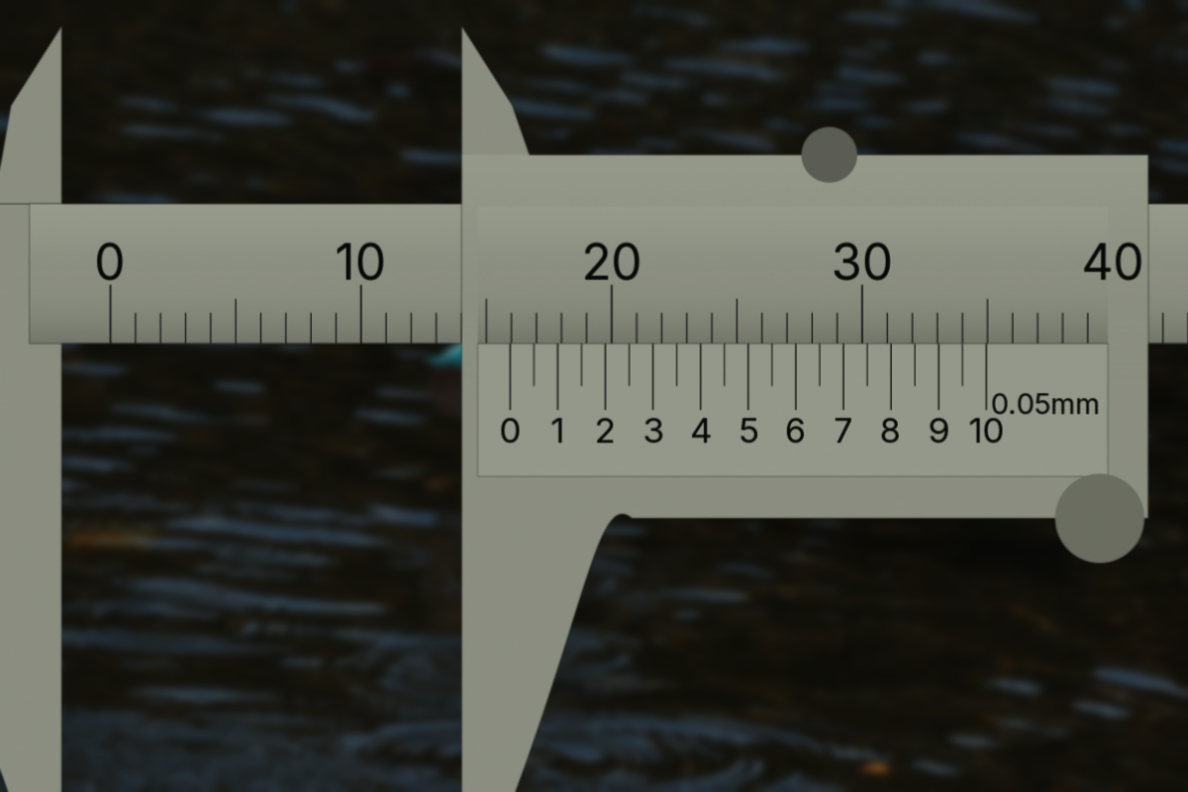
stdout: **15.95** mm
